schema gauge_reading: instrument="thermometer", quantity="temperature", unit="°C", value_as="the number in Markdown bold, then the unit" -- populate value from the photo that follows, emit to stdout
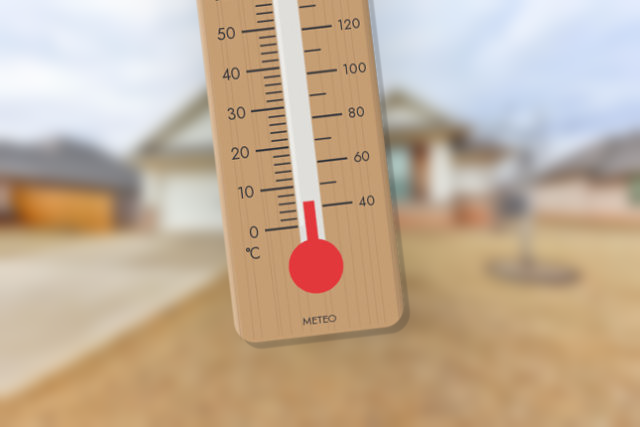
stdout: **6** °C
